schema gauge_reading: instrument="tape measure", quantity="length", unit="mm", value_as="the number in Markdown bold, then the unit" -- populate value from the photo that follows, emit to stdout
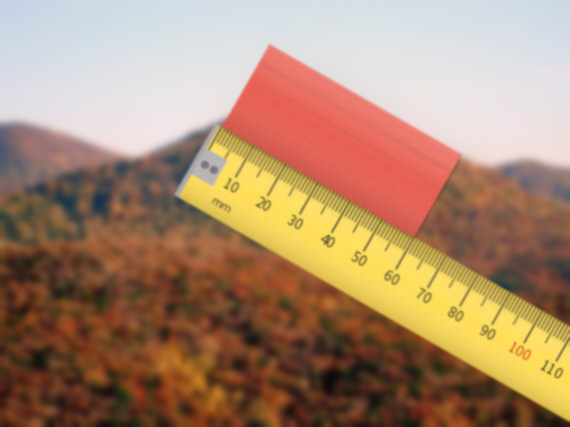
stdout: **60** mm
